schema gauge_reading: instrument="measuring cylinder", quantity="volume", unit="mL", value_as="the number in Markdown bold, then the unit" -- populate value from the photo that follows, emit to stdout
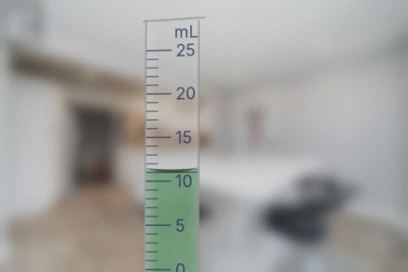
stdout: **11** mL
